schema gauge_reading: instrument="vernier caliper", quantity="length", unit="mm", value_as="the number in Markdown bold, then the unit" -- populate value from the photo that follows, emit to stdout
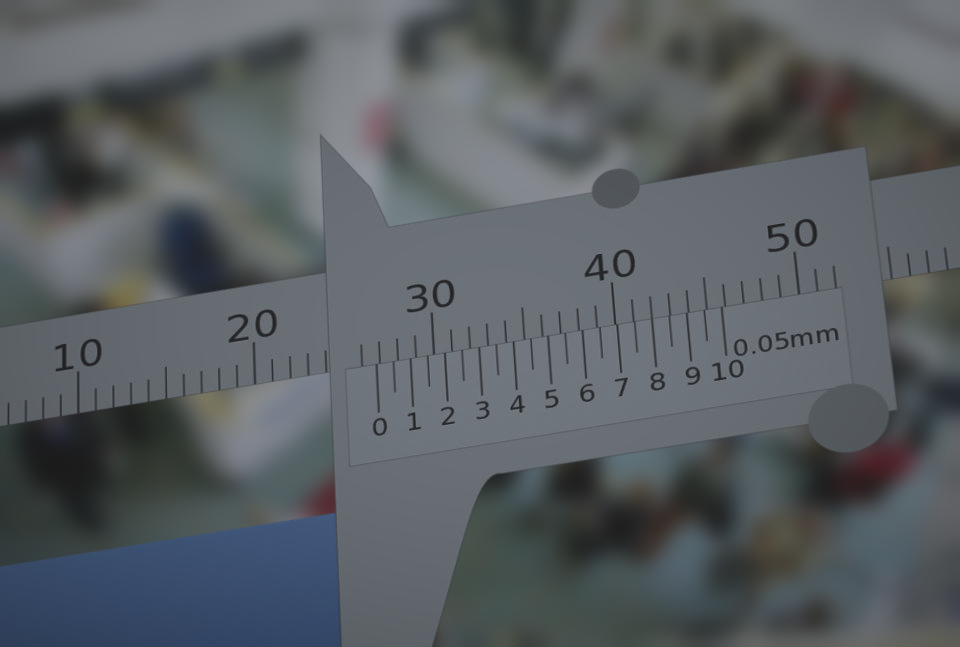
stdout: **26.8** mm
